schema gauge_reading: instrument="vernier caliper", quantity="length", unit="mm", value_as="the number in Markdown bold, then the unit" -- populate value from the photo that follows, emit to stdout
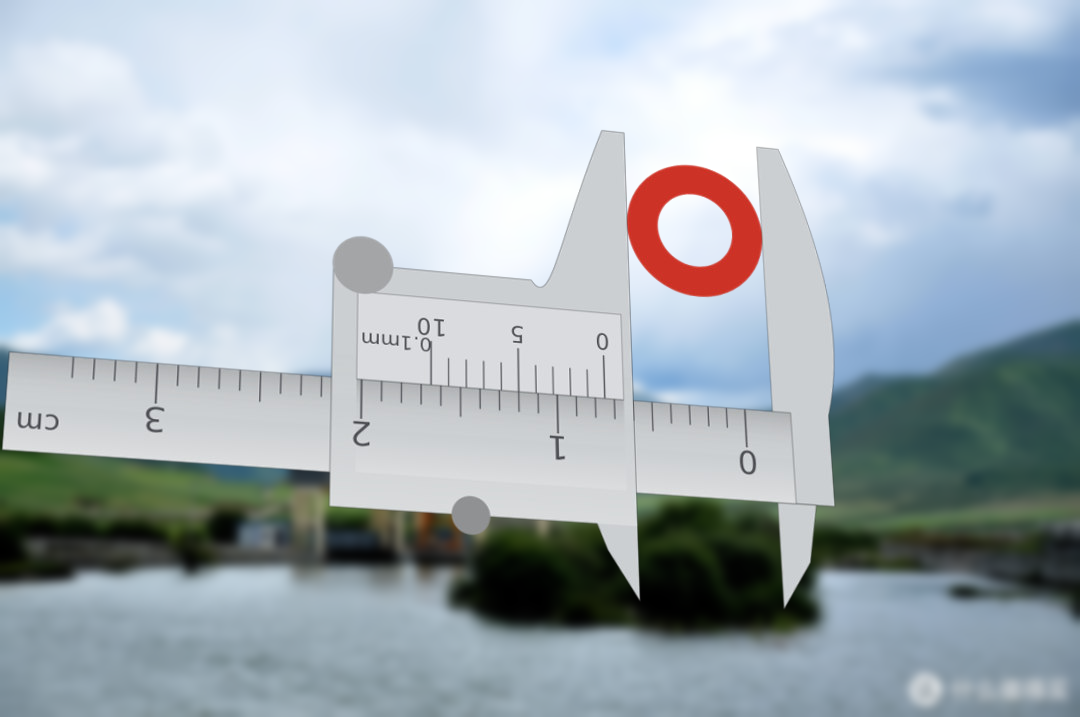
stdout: **7.5** mm
